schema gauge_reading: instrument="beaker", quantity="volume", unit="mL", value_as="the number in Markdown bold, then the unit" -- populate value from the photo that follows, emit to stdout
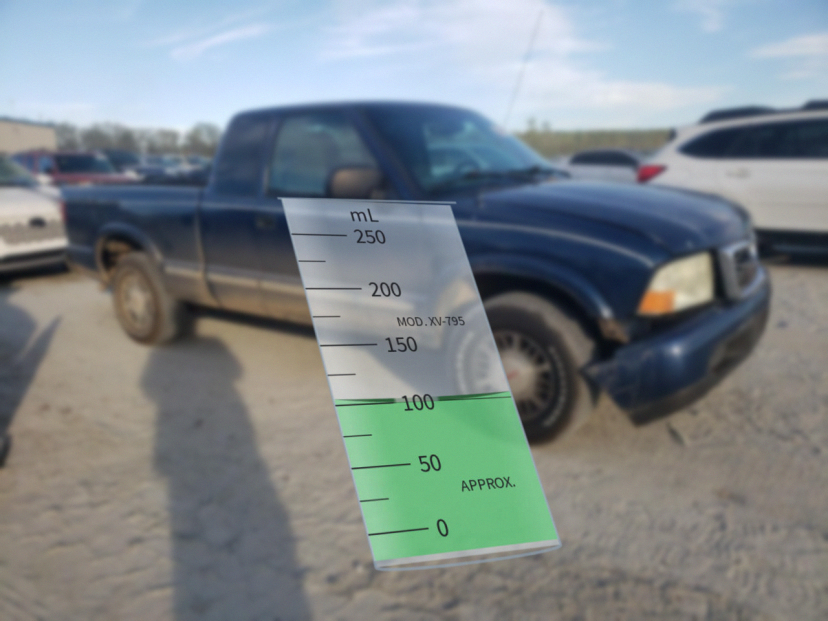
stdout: **100** mL
